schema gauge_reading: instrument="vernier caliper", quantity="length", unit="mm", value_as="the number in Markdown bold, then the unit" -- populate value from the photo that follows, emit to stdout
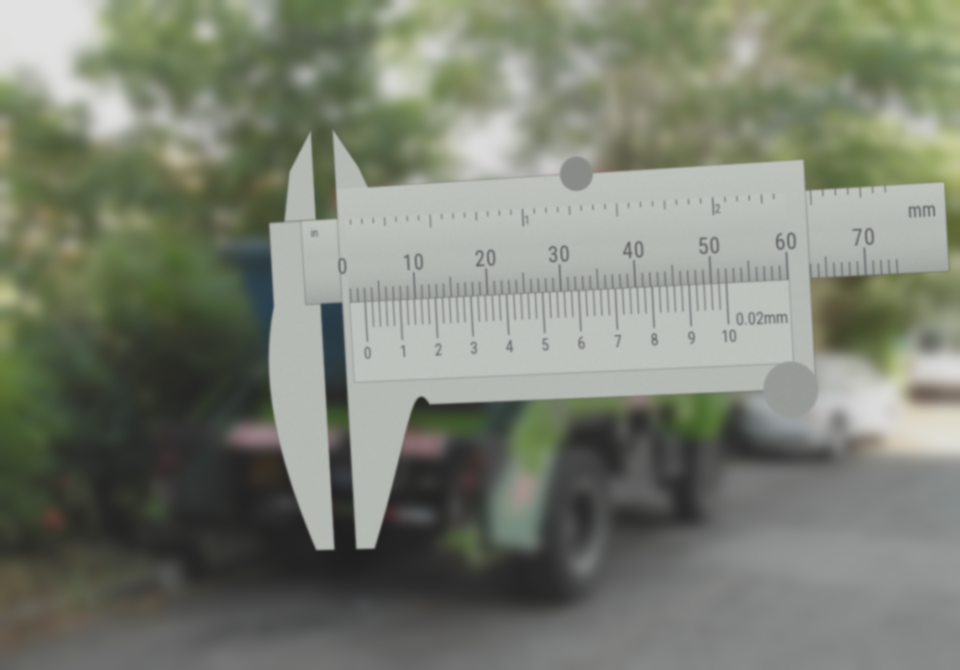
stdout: **3.0** mm
